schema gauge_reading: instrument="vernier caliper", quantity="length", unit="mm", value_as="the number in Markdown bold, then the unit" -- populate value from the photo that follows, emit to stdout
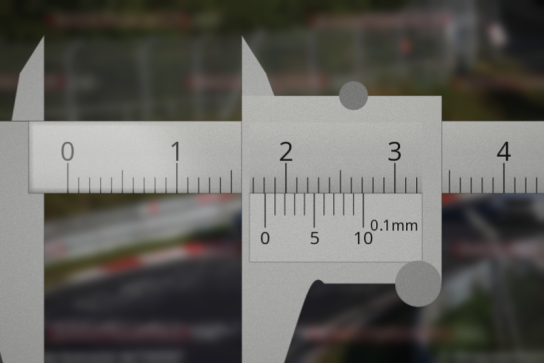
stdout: **18.1** mm
